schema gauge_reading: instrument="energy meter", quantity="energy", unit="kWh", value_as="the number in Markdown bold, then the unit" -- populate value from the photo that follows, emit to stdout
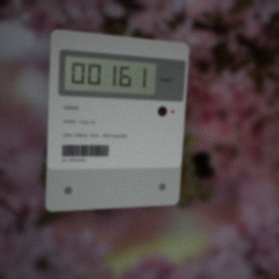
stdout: **161** kWh
